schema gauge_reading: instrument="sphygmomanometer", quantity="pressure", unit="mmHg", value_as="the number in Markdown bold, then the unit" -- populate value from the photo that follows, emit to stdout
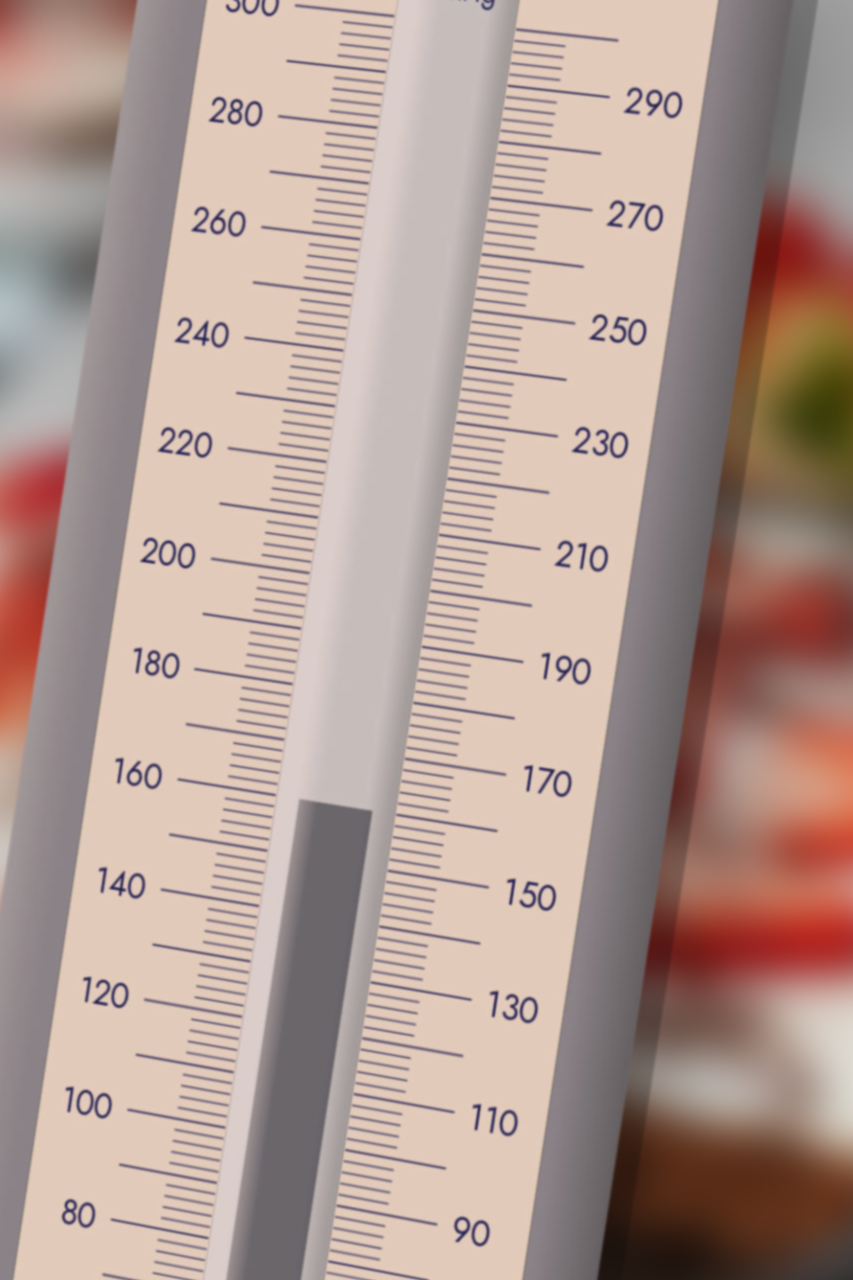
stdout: **160** mmHg
